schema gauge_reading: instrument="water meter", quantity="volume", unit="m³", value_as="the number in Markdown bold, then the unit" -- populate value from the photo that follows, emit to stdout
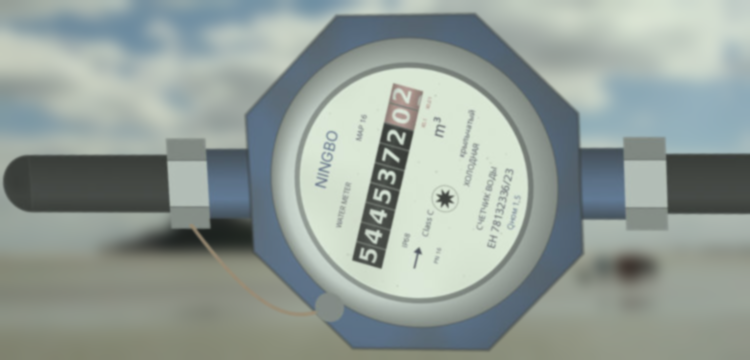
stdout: **5445372.02** m³
